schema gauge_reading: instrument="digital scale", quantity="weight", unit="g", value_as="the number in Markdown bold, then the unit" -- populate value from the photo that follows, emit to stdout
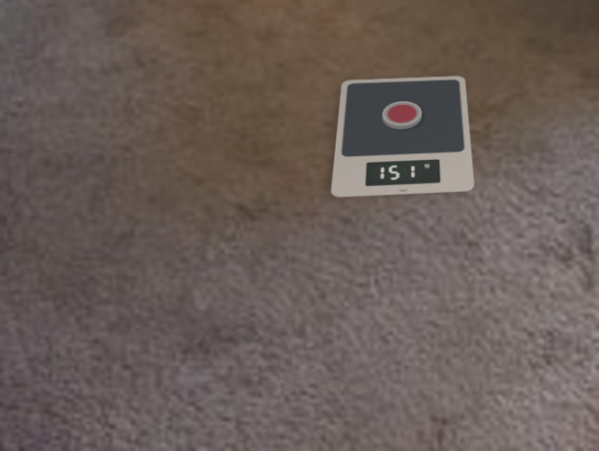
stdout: **151** g
